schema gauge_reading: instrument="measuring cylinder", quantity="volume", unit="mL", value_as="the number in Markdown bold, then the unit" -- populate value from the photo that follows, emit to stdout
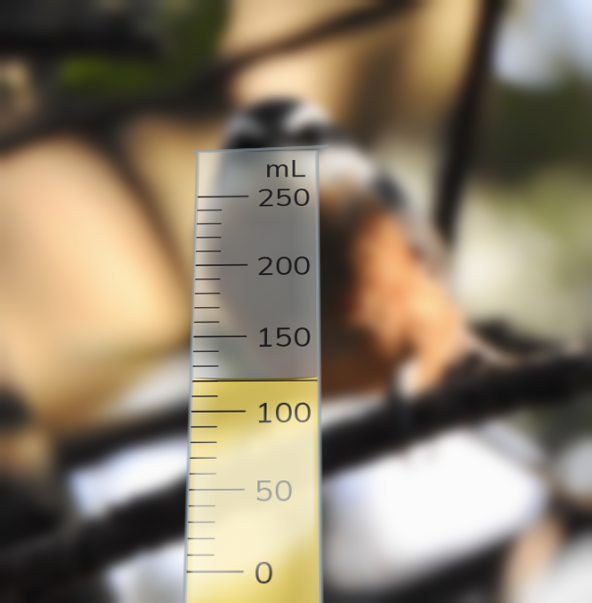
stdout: **120** mL
